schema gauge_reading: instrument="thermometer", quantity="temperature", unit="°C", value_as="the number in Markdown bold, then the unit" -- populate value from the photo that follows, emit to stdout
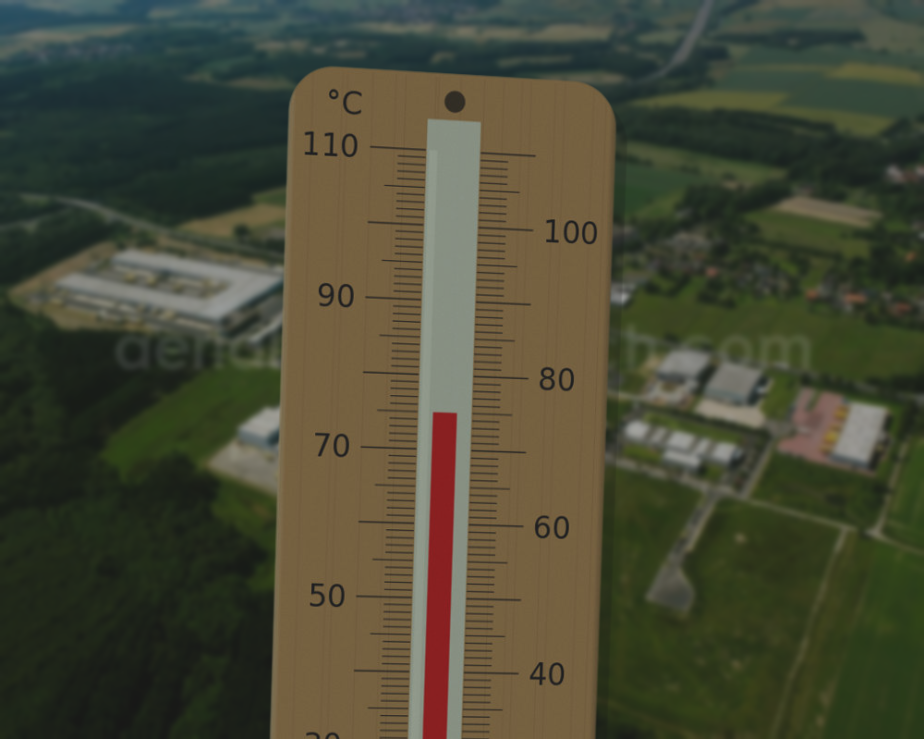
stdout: **75** °C
